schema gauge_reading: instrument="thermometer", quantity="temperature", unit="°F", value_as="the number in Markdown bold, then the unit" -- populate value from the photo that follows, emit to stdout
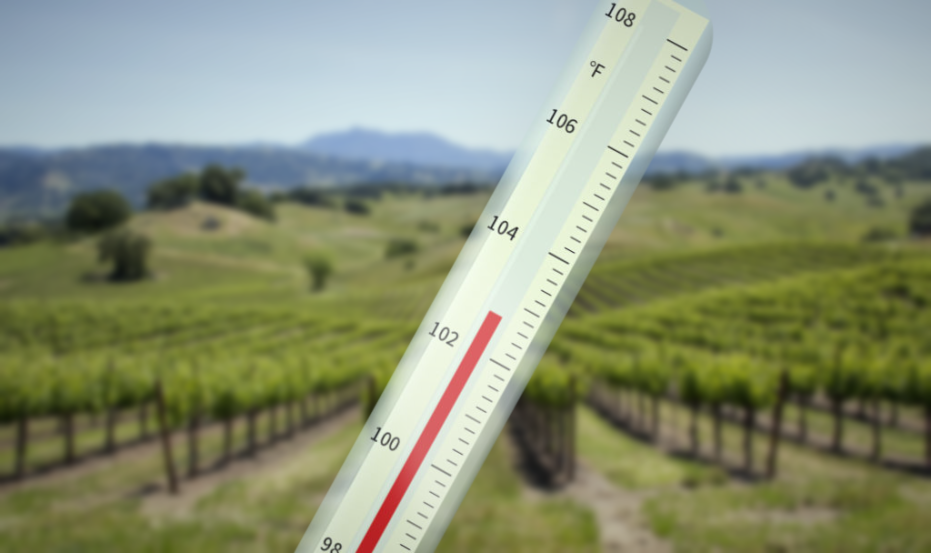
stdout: **102.7** °F
